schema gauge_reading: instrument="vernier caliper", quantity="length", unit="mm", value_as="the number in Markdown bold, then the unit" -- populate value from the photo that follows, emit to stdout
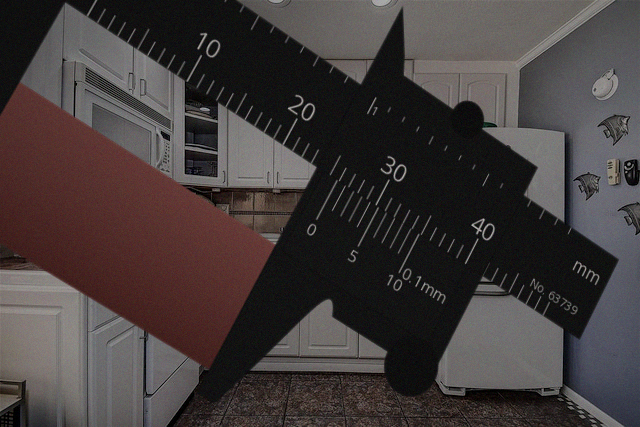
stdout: **25.8** mm
